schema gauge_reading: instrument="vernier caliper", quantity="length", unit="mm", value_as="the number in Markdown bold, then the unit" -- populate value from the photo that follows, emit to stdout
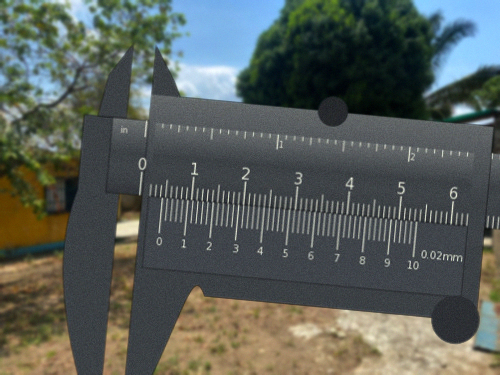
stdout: **4.4** mm
